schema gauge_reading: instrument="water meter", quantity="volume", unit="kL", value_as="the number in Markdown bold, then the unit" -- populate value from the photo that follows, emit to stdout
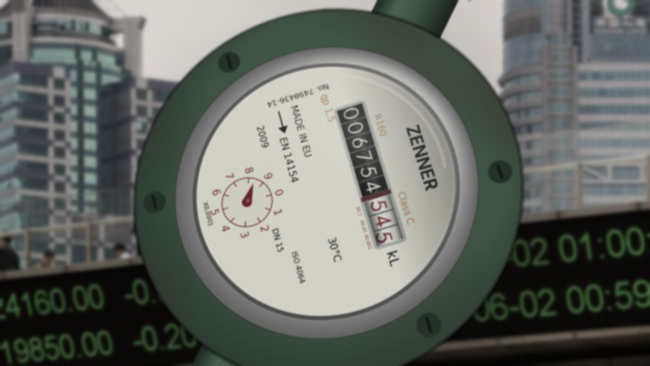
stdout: **6754.5448** kL
